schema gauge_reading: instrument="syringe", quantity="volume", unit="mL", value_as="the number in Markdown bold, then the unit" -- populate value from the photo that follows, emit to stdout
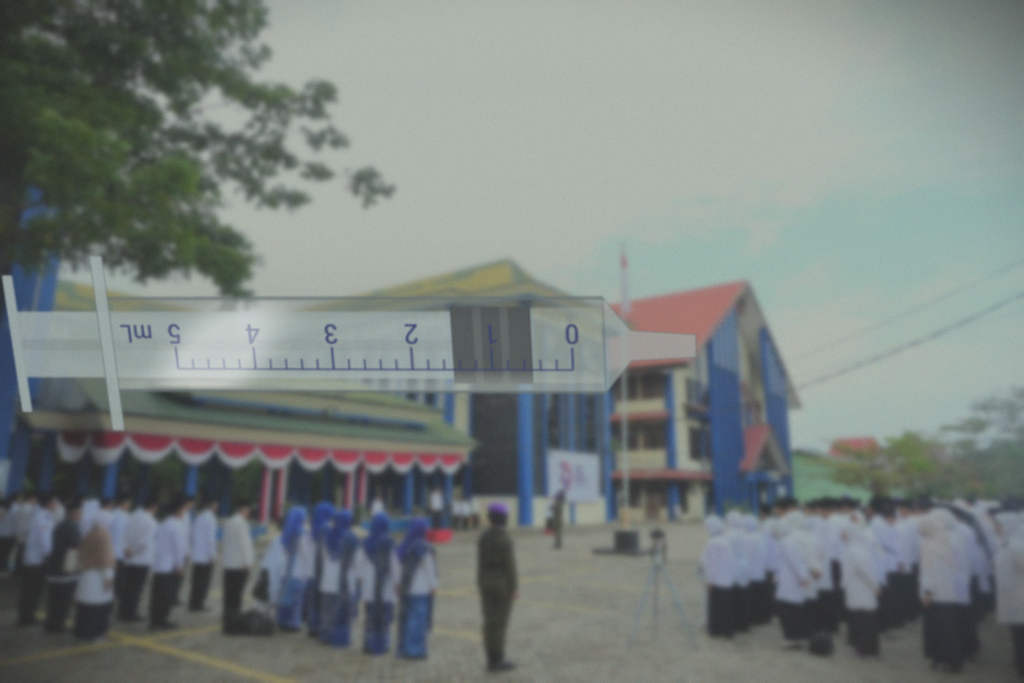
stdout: **0.5** mL
